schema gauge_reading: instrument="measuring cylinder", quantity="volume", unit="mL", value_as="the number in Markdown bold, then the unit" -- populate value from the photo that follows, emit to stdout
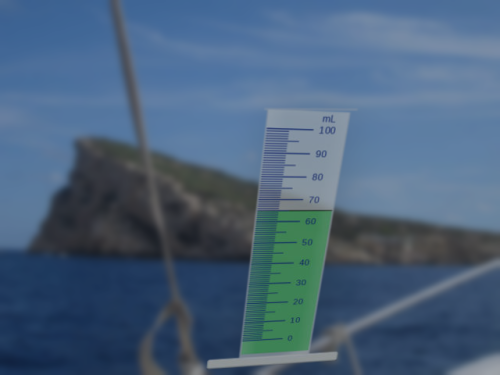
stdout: **65** mL
